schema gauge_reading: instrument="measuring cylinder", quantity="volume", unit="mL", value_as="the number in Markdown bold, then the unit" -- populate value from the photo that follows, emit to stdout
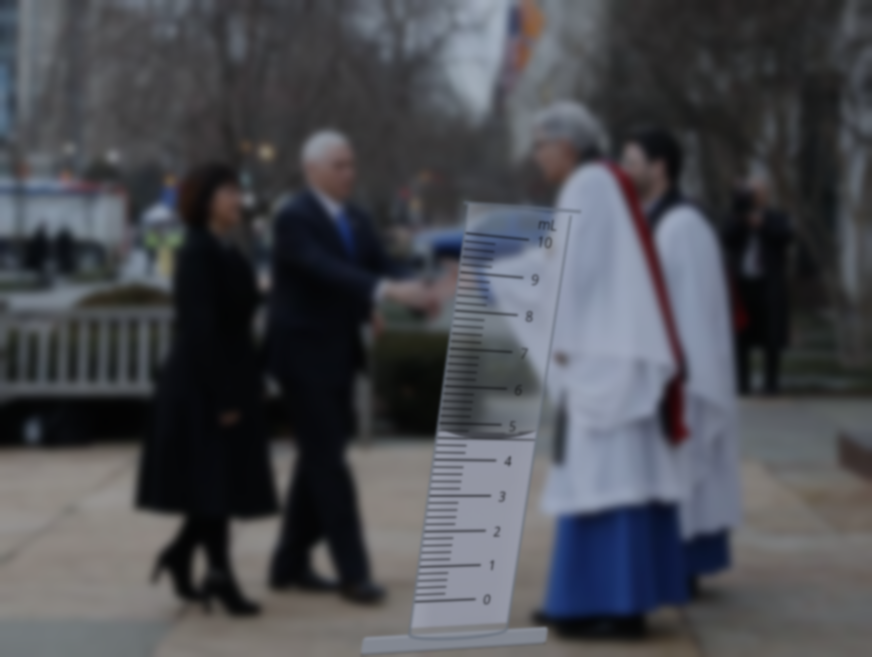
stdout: **4.6** mL
